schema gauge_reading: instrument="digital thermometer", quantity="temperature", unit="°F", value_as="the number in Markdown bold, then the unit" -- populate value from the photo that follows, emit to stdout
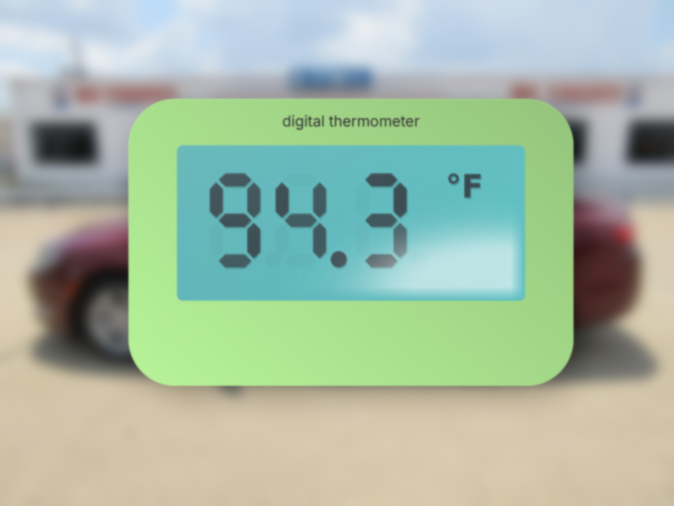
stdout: **94.3** °F
